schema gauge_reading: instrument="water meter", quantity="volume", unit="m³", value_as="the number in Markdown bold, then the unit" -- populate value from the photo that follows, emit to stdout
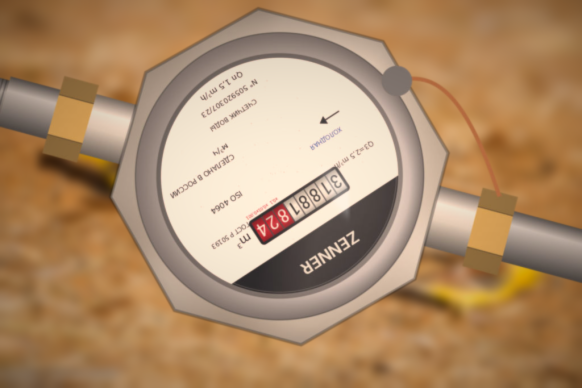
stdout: **31881.824** m³
